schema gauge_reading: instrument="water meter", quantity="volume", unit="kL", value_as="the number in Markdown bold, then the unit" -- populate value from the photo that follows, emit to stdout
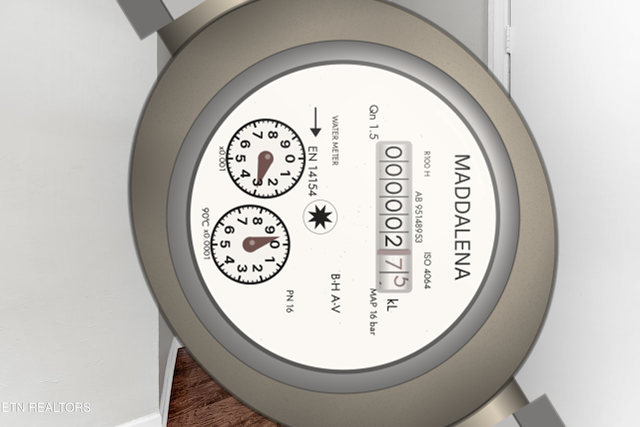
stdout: **2.7529** kL
